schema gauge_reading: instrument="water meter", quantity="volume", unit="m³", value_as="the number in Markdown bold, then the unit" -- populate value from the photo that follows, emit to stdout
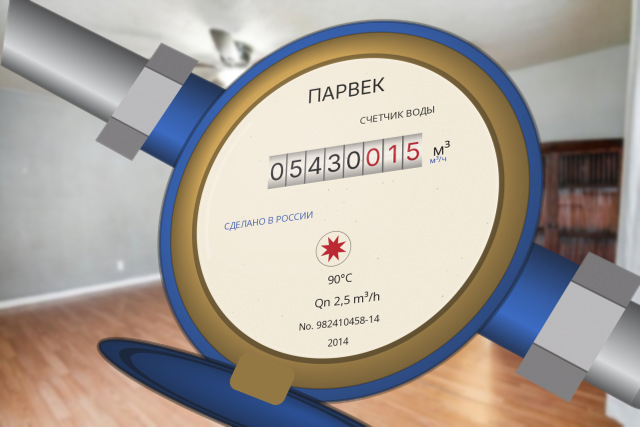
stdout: **5430.015** m³
